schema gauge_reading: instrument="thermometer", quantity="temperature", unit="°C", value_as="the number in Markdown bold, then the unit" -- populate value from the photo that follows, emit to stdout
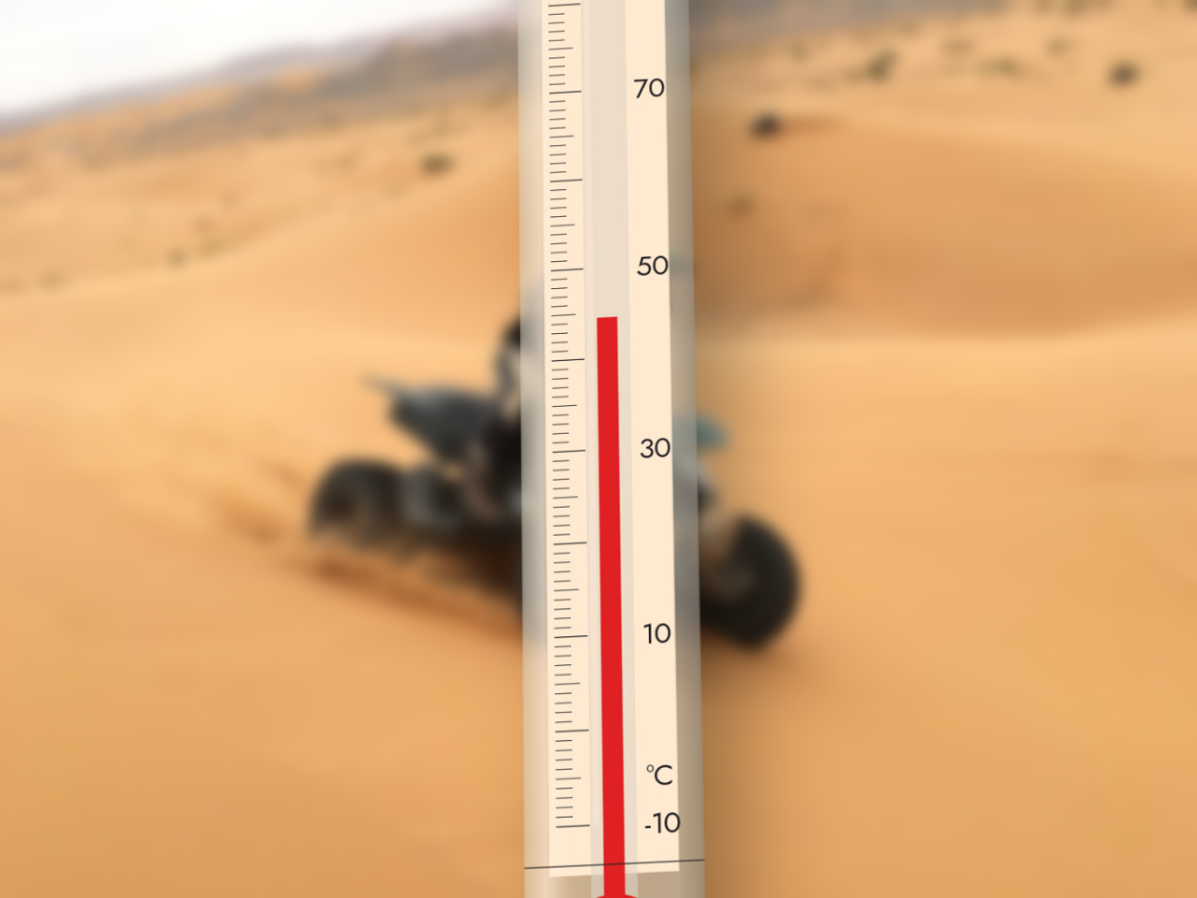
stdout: **44.5** °C
